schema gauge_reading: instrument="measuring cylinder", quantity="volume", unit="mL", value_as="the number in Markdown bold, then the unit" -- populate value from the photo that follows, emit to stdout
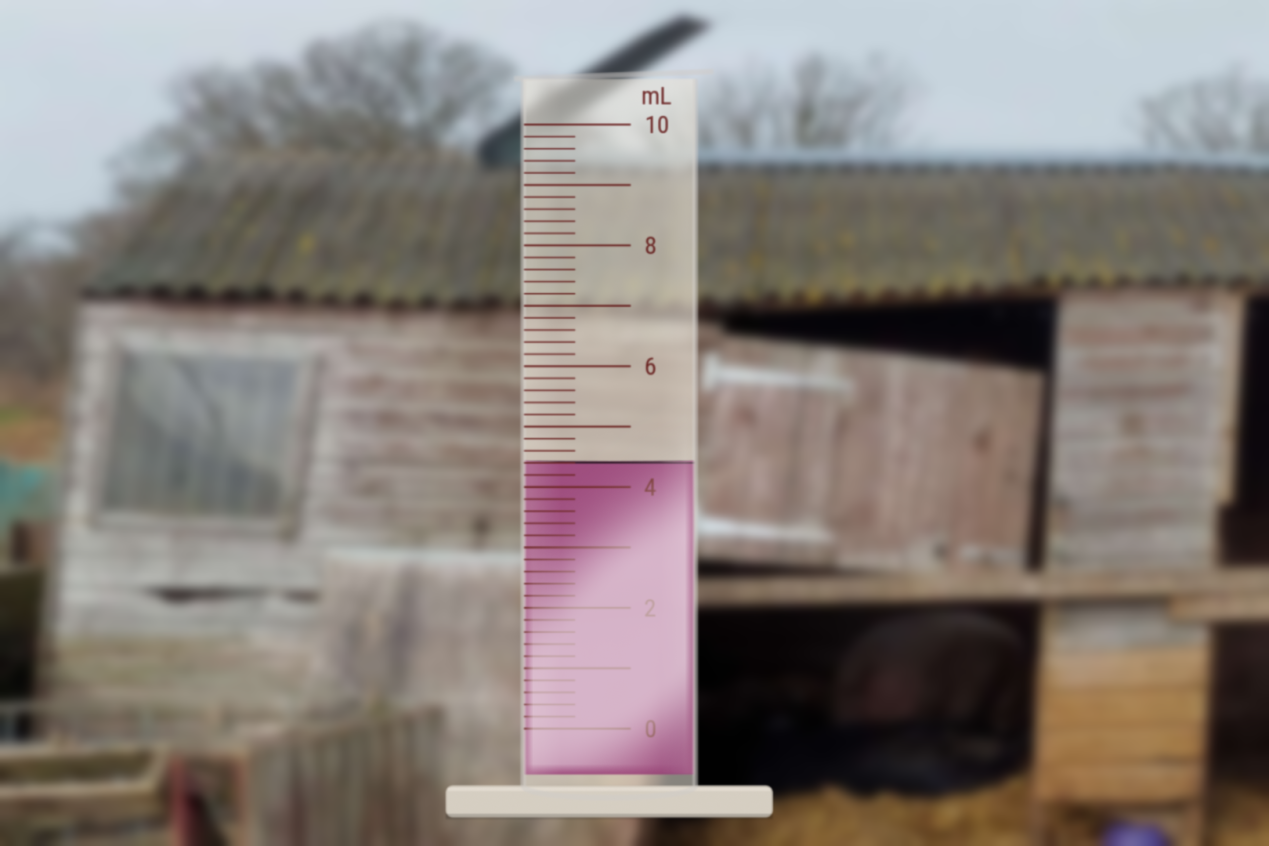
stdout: **4.4** mL
